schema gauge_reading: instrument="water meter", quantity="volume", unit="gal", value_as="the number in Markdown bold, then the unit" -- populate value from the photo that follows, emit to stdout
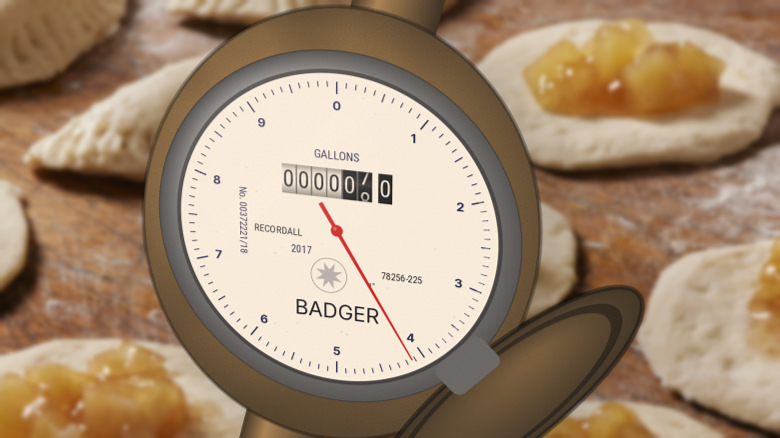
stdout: **74.1** gal
